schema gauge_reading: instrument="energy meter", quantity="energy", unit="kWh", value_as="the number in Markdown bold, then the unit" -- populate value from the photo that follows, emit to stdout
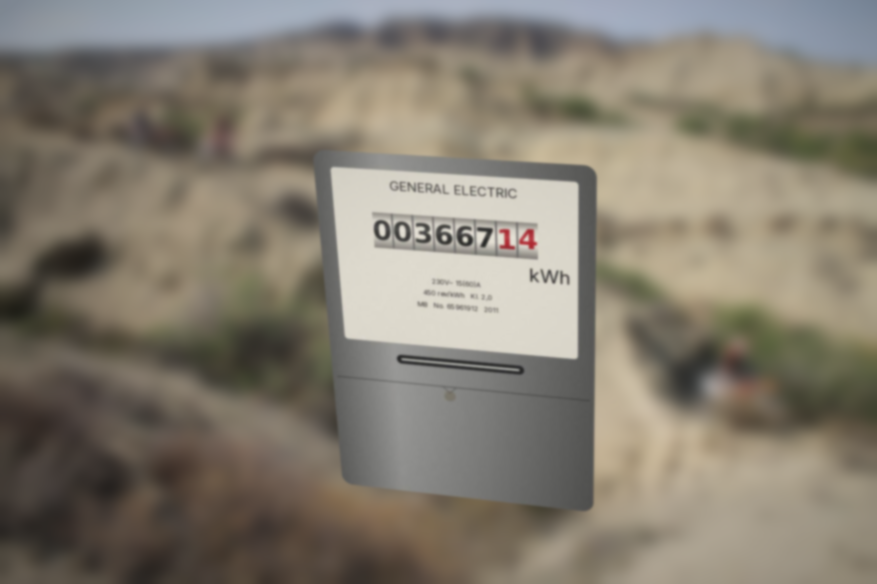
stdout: **3667.14** kWh
